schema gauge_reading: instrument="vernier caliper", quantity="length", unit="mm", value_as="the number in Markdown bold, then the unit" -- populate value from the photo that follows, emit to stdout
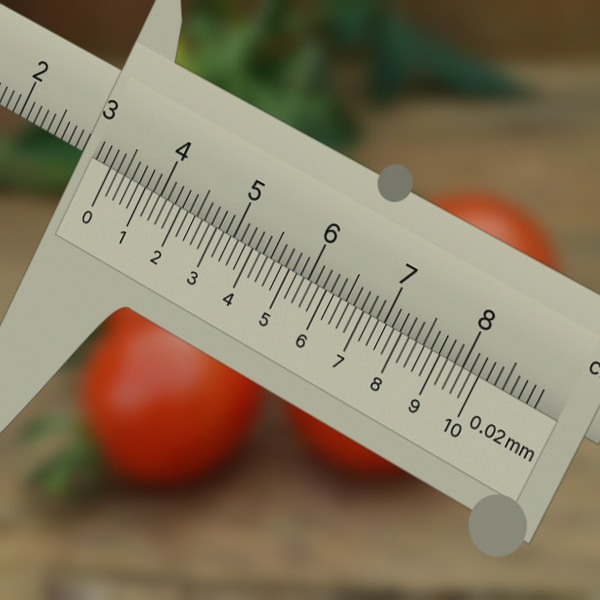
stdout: **33.0** mm
